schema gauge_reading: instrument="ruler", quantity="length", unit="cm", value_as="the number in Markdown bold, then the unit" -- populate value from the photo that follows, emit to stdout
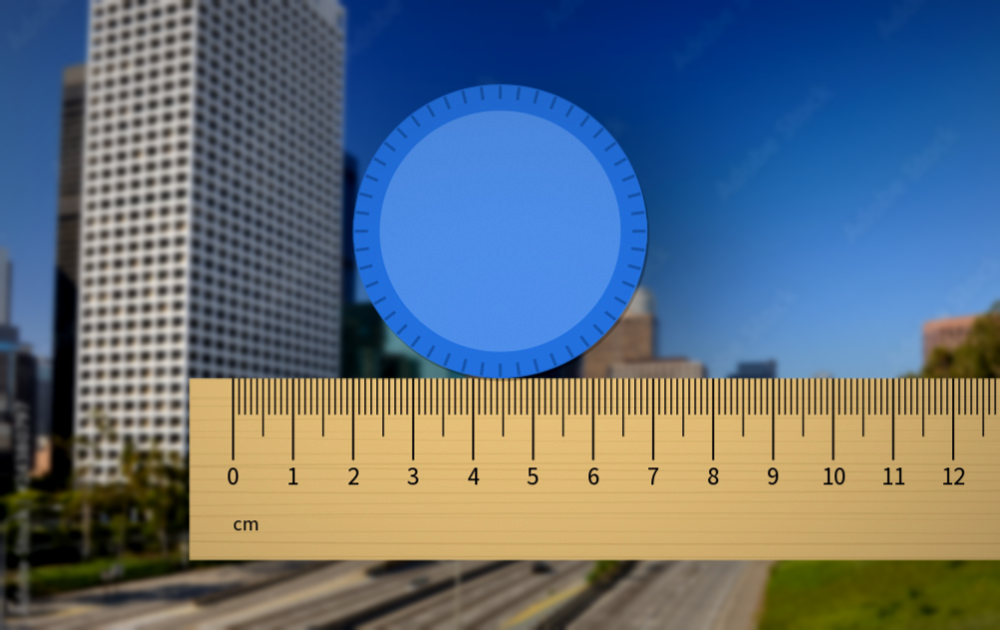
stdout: **4.9** cm
